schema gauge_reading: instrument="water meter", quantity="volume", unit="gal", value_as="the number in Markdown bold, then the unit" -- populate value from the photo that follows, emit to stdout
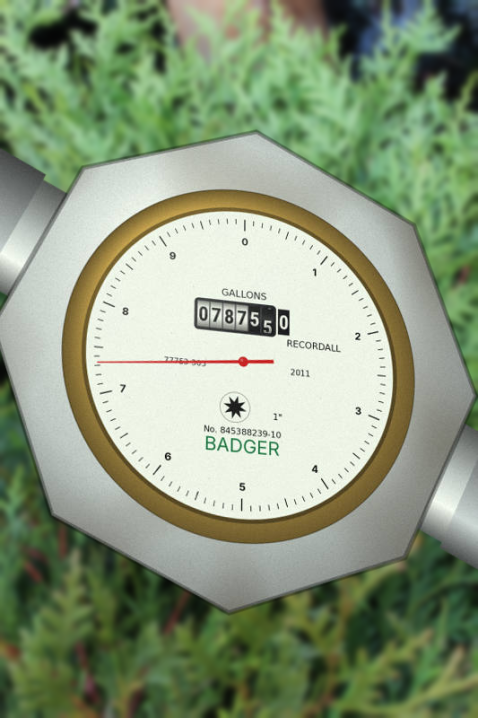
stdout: **787547.3** gal
